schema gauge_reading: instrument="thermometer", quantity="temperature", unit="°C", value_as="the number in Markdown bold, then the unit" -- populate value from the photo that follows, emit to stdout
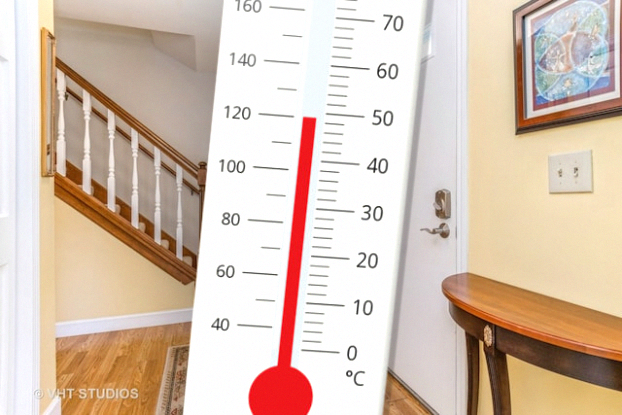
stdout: **49** °C
